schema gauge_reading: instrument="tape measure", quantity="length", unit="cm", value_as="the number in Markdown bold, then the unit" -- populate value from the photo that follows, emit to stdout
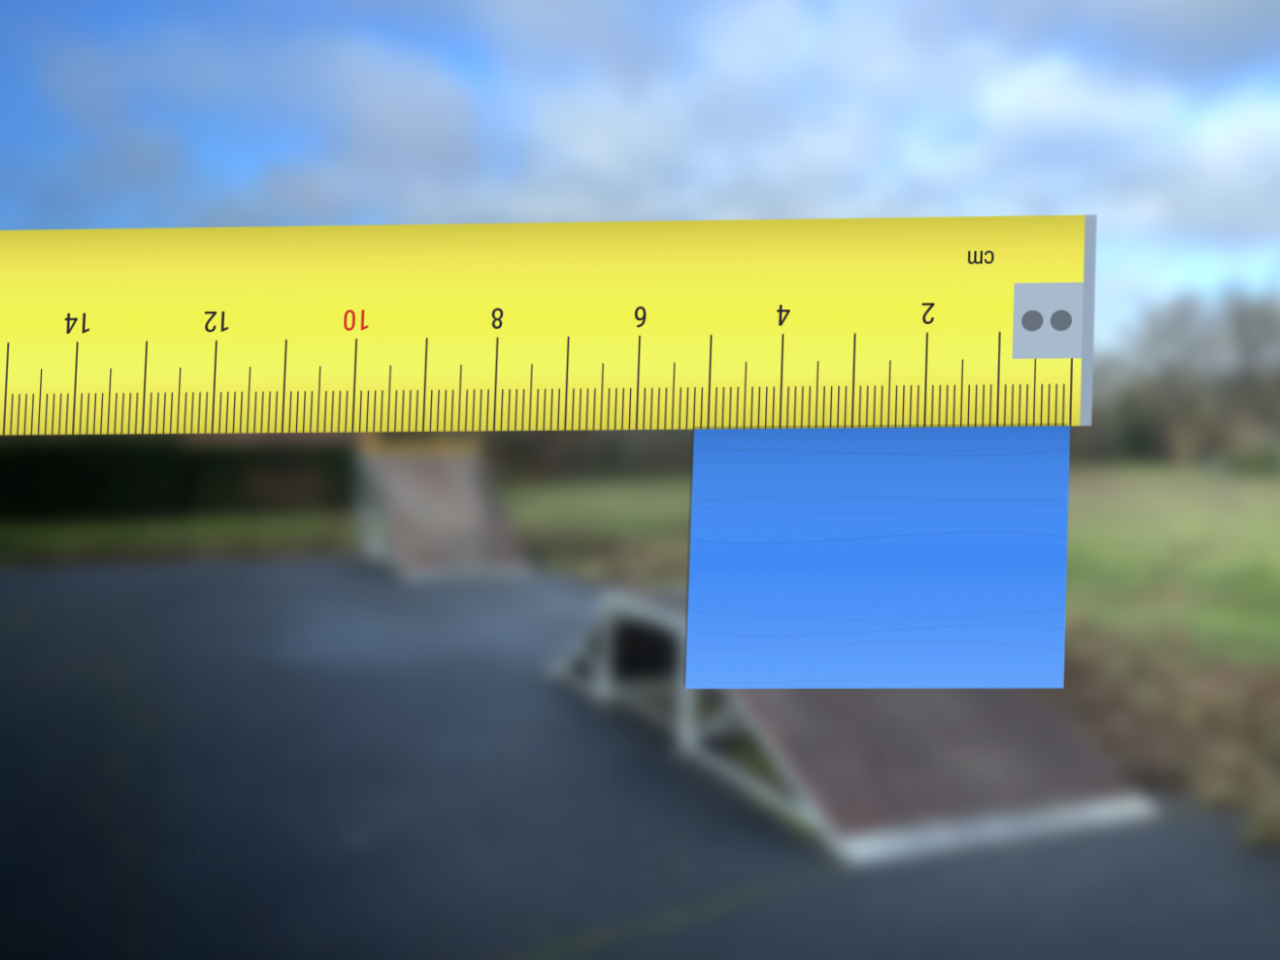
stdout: **5.2** cm
